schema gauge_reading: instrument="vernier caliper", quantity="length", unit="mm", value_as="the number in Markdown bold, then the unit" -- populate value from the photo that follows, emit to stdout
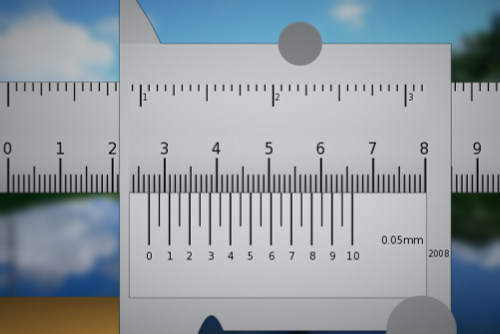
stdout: **27.0** mm
